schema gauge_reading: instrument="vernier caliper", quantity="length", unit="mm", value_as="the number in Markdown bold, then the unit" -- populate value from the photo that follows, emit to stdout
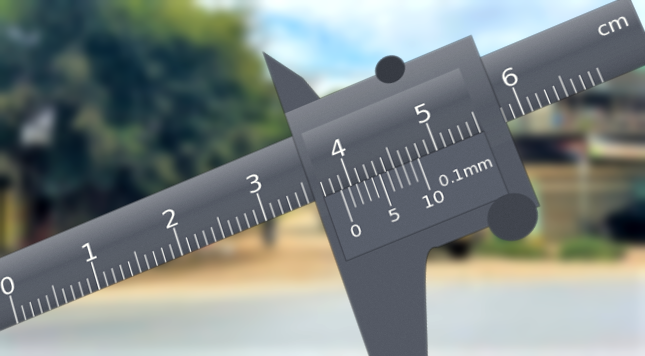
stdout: **38.8** mm
